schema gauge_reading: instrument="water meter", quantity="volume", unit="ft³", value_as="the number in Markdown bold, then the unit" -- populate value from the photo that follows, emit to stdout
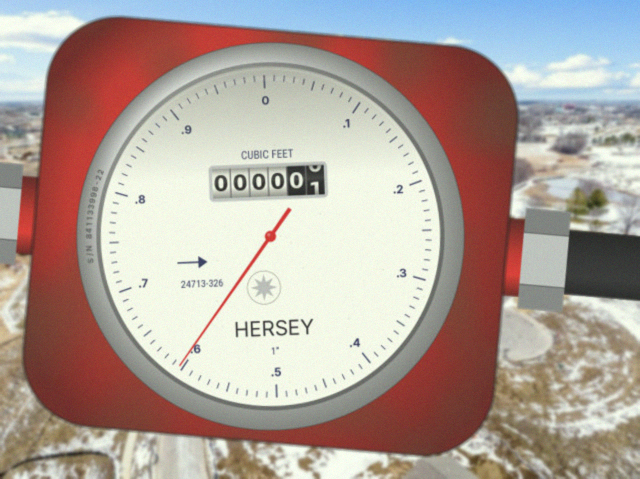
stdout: **0.60** ft³
